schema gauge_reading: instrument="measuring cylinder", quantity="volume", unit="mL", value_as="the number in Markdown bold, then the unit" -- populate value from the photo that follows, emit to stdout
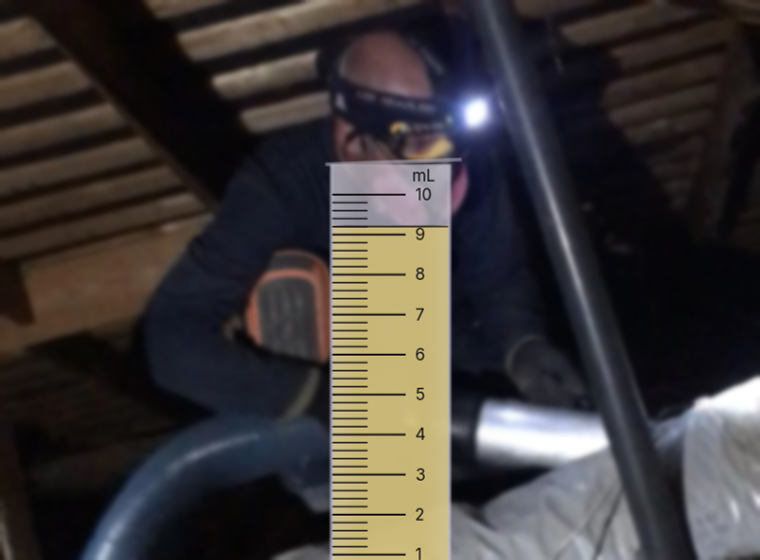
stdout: **9.2** mL
